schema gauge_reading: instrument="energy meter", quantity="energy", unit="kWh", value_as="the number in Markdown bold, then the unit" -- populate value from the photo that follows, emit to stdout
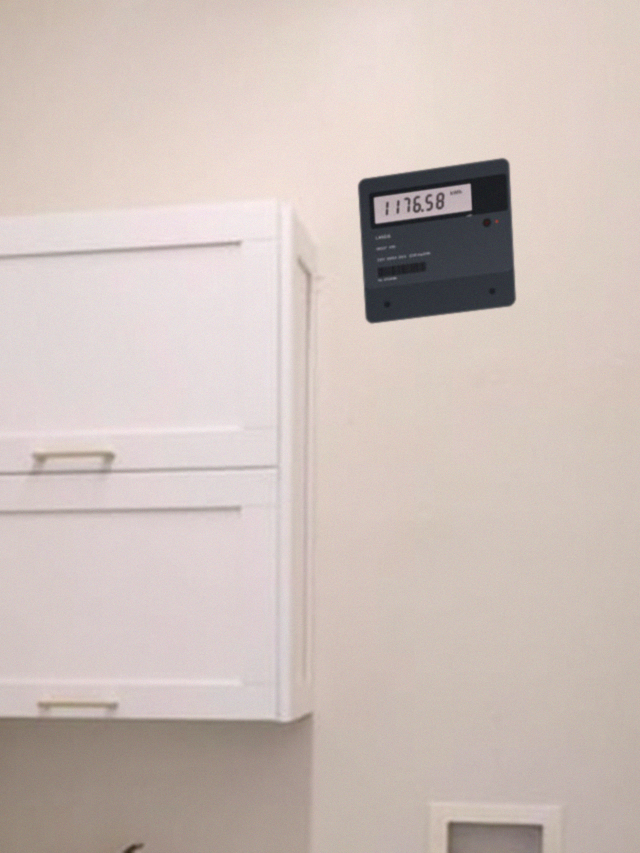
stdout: **1176.58** kWh
